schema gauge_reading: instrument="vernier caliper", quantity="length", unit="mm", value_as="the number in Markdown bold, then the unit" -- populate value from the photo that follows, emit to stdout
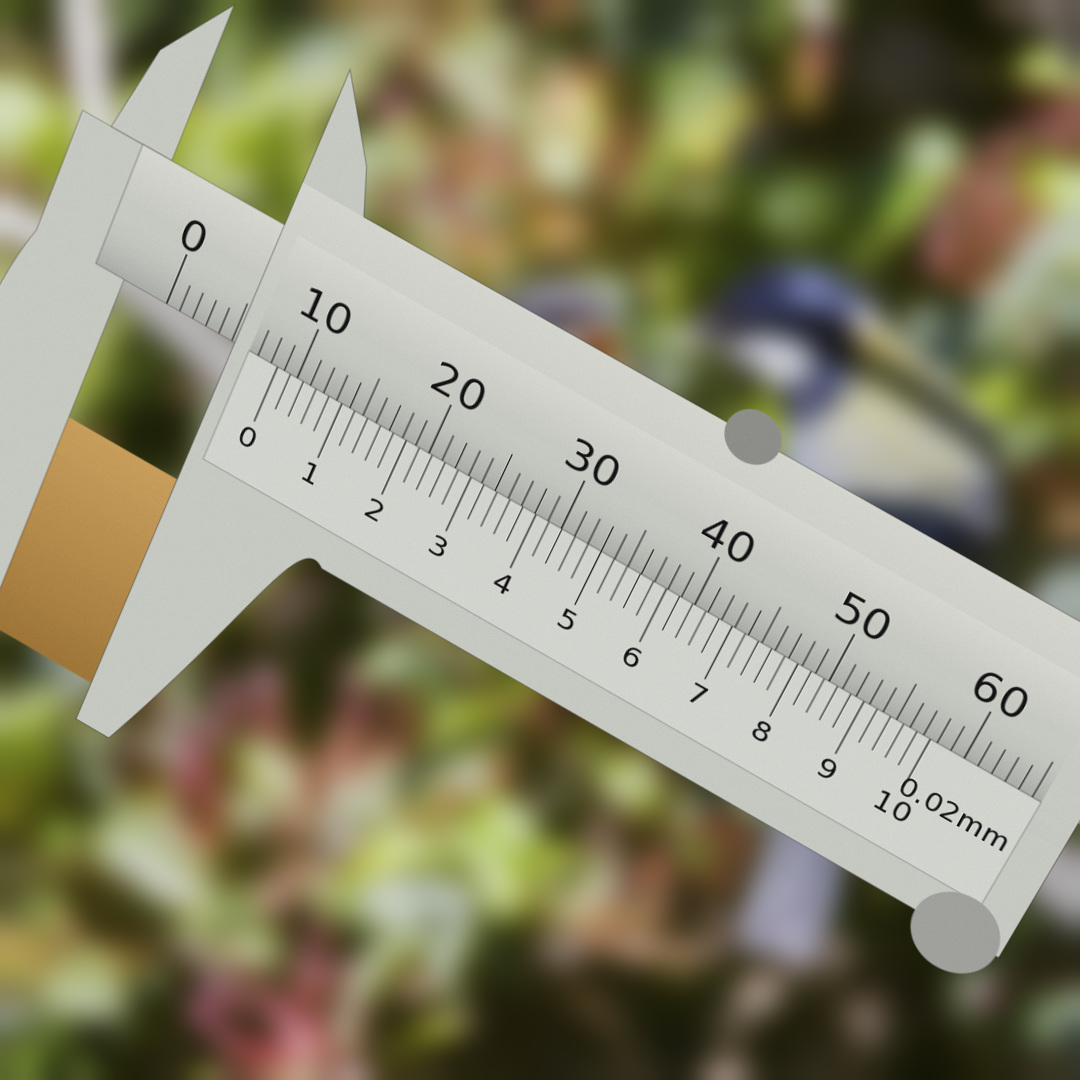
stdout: **8.5** mm
